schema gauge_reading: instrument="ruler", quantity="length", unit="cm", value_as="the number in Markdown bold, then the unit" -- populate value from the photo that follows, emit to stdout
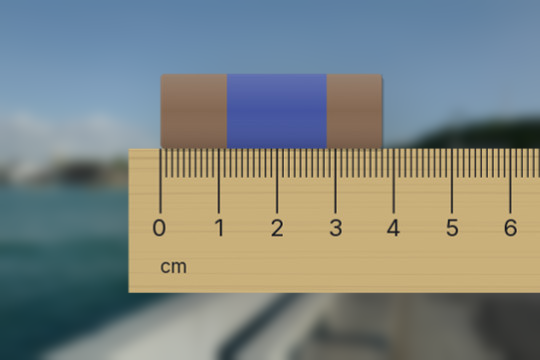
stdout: **3.8** cm
